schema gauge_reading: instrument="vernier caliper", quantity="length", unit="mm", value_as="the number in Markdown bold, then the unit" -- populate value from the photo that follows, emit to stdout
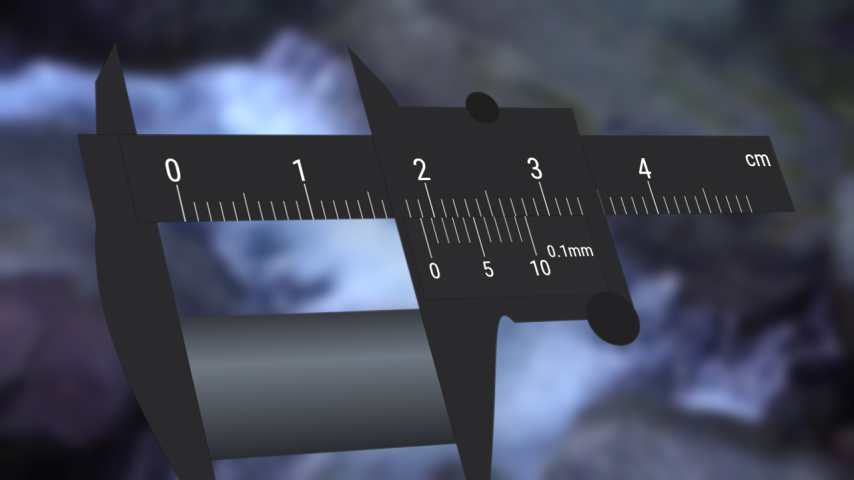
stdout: **18.8** mm
